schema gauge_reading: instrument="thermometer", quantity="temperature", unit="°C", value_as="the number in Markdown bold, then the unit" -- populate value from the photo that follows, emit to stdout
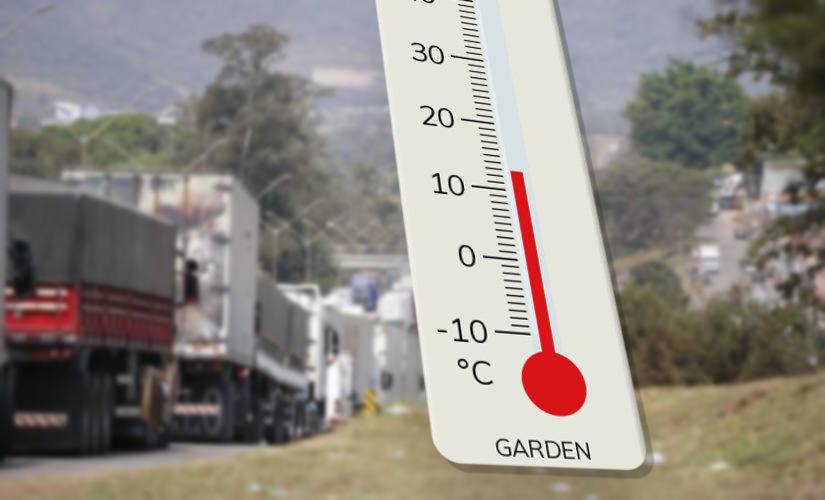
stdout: **13** °C
